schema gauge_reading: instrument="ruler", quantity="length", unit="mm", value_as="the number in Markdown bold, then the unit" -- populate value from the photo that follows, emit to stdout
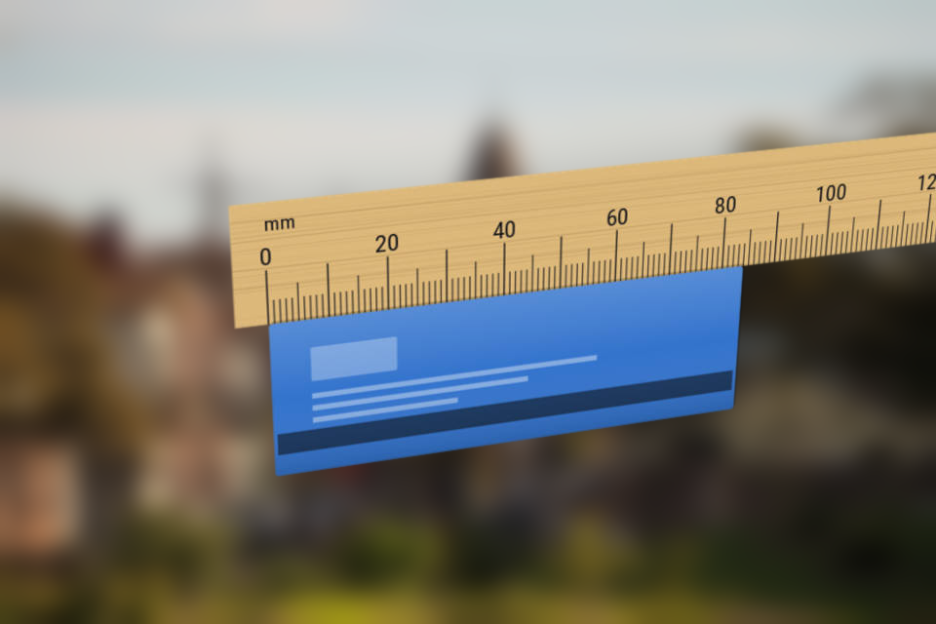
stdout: **84** mm
